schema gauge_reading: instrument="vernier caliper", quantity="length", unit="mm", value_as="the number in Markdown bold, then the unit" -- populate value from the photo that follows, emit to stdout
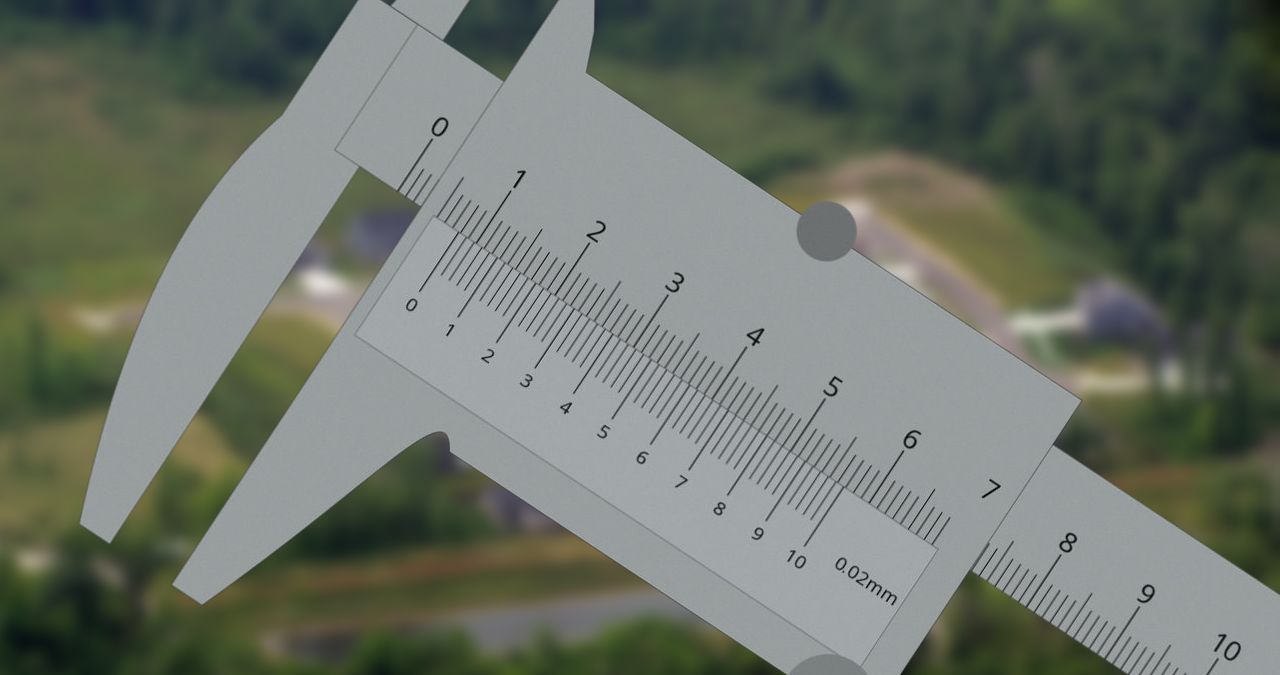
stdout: **7.8** mm
